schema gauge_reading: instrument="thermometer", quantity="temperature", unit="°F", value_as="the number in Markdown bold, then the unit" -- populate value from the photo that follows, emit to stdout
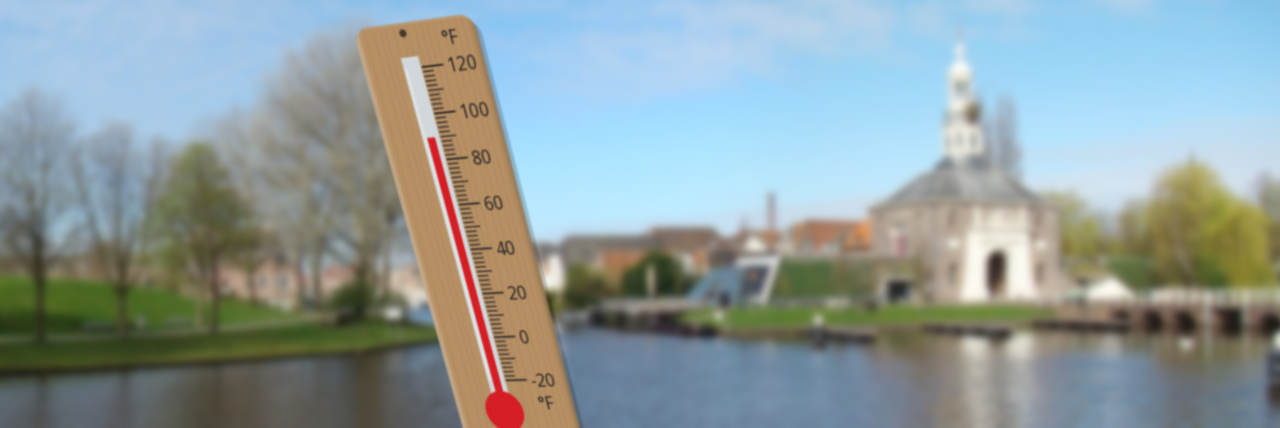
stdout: **90** °F
